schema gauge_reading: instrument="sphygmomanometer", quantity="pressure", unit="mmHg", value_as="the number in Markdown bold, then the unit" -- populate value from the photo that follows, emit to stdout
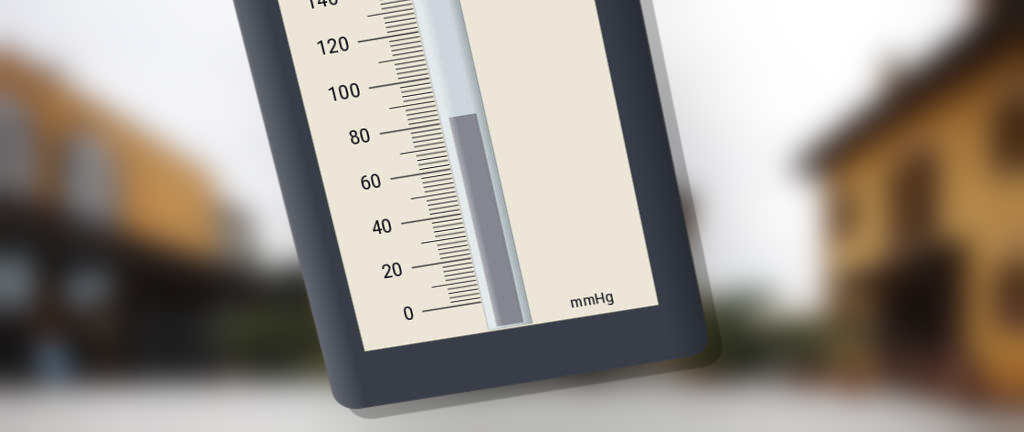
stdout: **82** mmHg
